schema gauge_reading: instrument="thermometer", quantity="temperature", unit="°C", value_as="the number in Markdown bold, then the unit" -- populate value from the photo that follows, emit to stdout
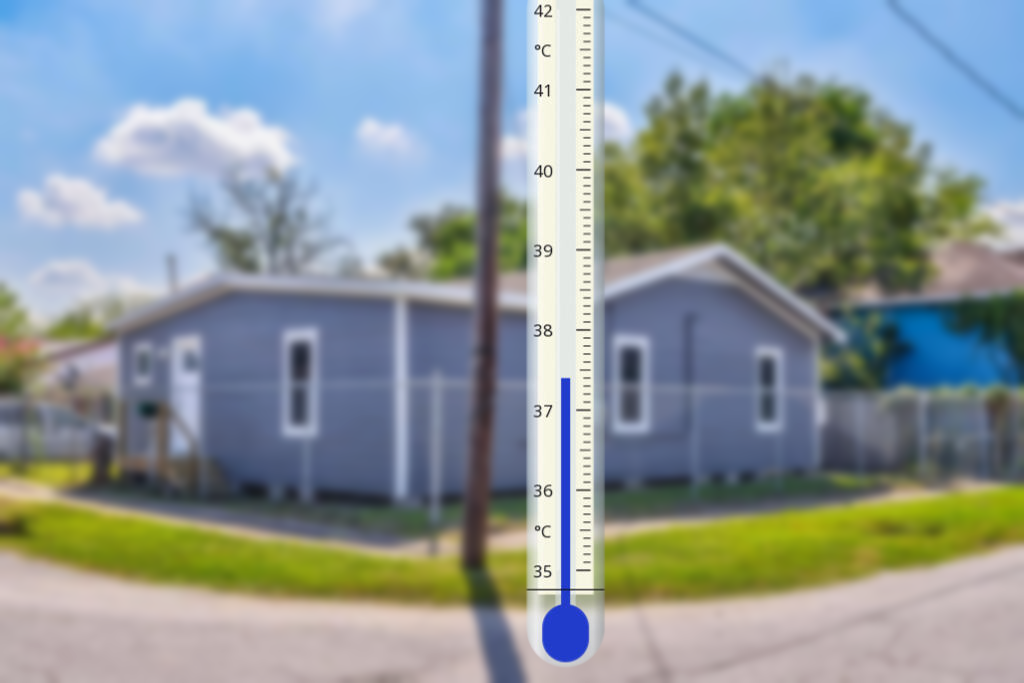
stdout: **37.4** °C
